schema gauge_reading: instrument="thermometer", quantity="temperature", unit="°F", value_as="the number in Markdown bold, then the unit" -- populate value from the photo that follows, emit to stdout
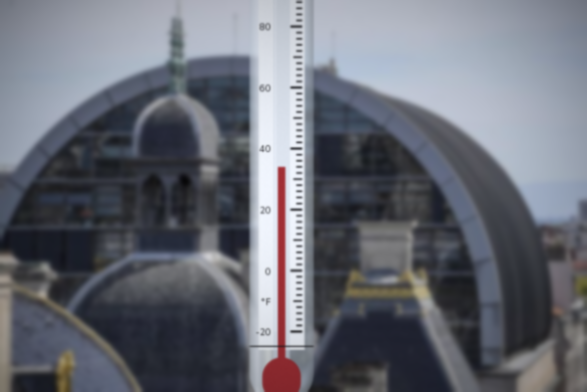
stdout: **34** °F
